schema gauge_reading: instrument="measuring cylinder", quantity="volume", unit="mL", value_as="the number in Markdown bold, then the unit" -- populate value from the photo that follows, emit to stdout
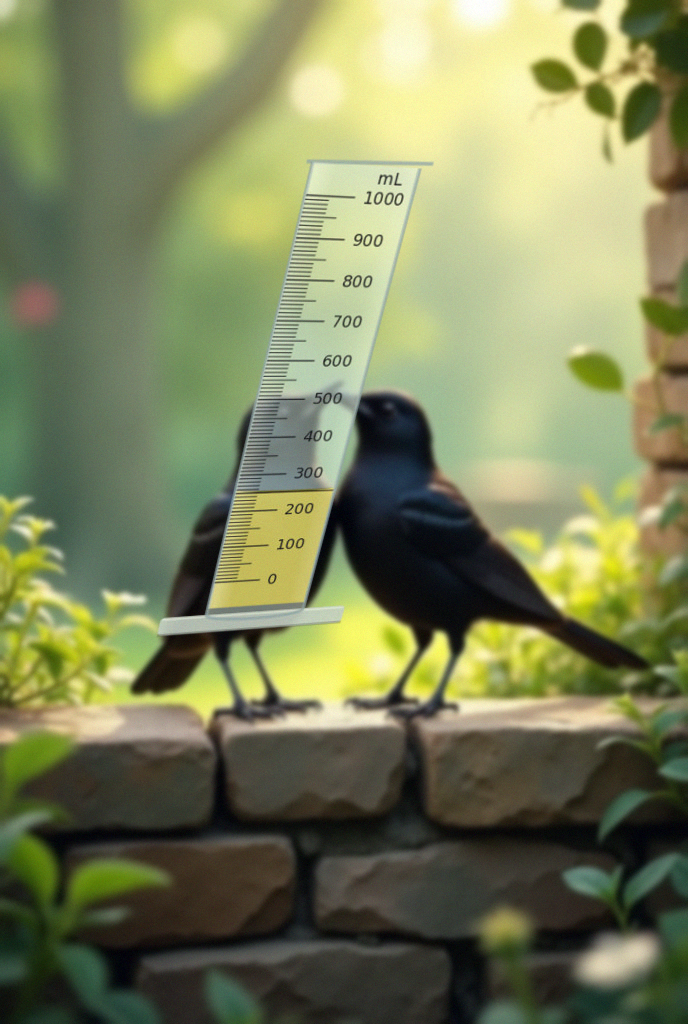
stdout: **250** mL
